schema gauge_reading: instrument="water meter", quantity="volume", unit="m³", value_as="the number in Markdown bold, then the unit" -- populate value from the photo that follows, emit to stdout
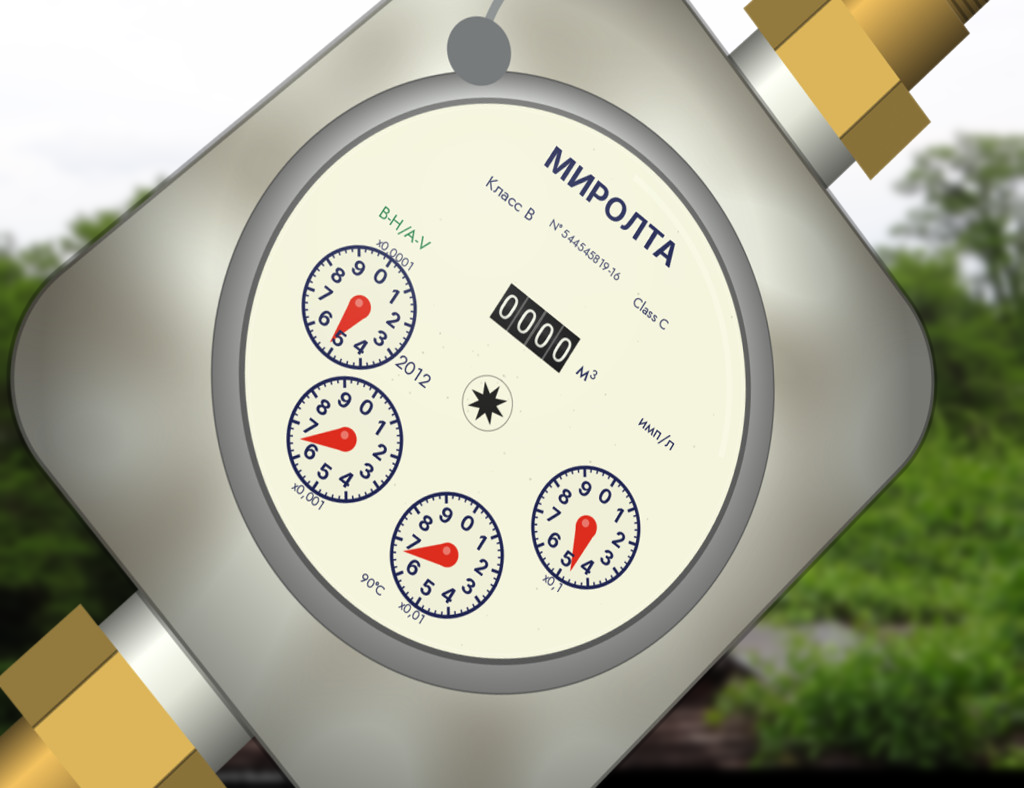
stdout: **0.4665** m³
